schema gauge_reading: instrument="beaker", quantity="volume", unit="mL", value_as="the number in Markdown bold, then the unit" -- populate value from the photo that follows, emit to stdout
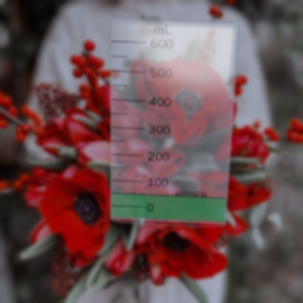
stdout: **50** mL
